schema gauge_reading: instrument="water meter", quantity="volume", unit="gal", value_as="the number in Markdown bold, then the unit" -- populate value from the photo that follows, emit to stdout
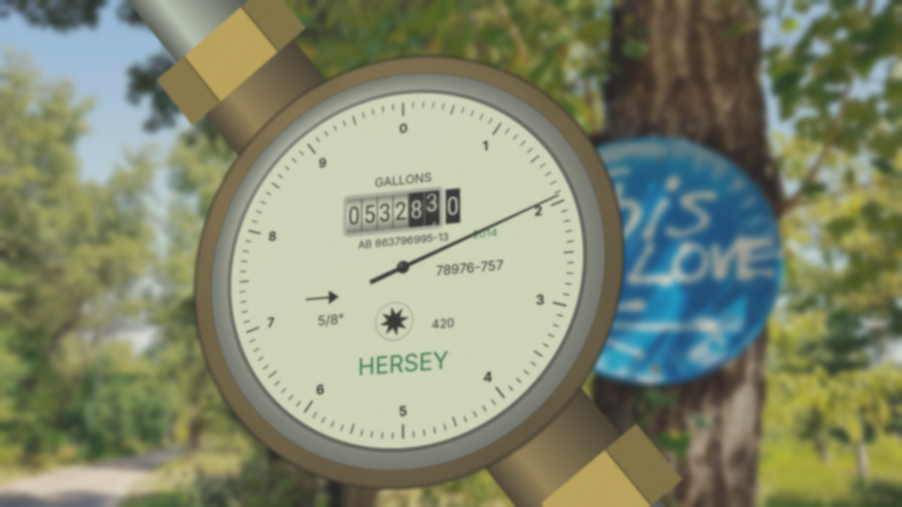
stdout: **532831.9** gal
